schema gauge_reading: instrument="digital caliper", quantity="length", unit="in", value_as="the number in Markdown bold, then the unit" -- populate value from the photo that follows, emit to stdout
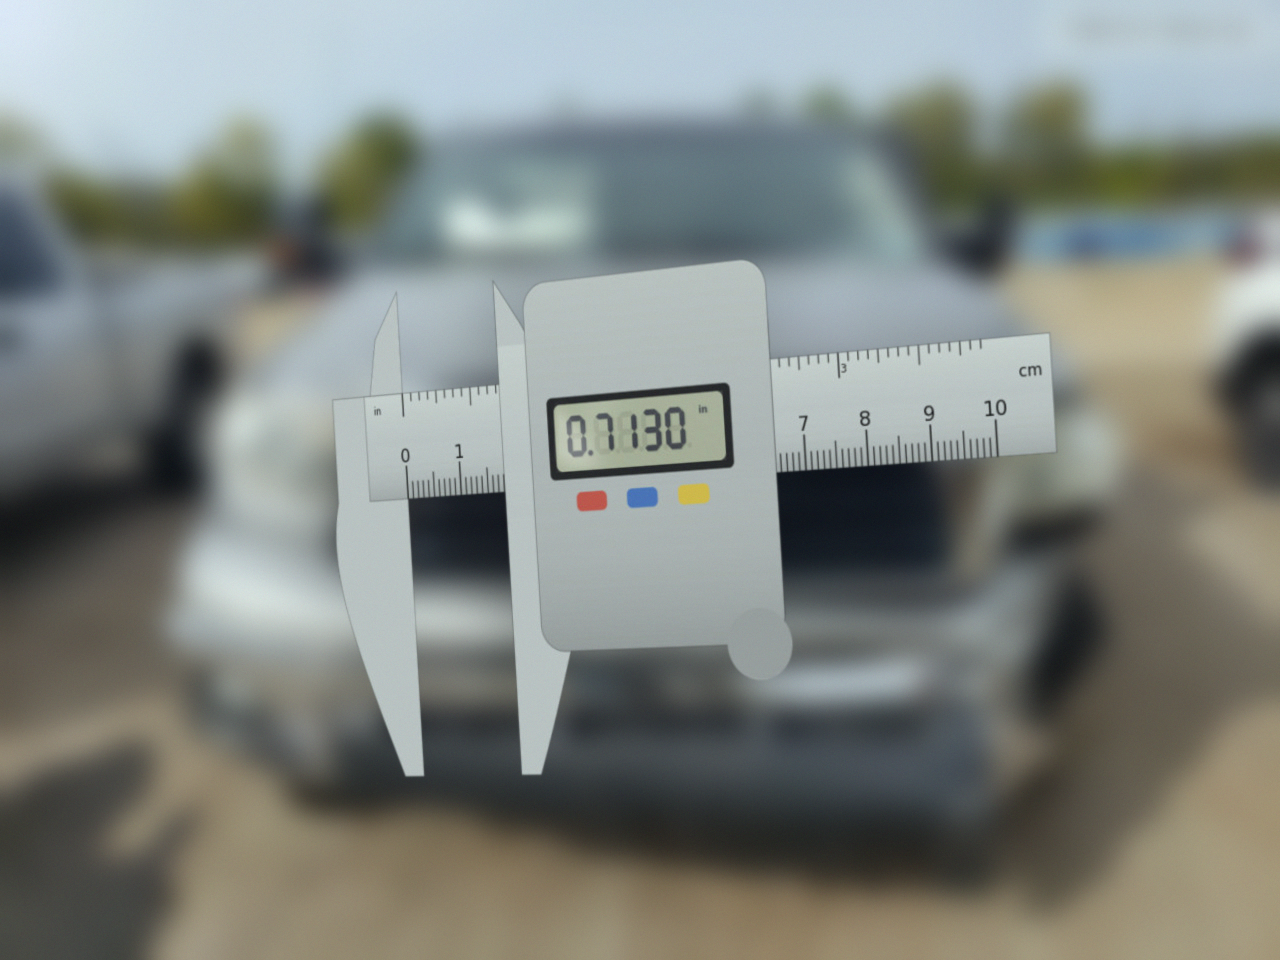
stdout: **0.7130** in
